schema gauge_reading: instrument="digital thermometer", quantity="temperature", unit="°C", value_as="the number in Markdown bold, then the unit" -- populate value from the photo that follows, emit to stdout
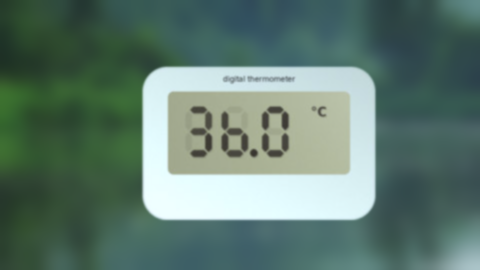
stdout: **36.0** °C
